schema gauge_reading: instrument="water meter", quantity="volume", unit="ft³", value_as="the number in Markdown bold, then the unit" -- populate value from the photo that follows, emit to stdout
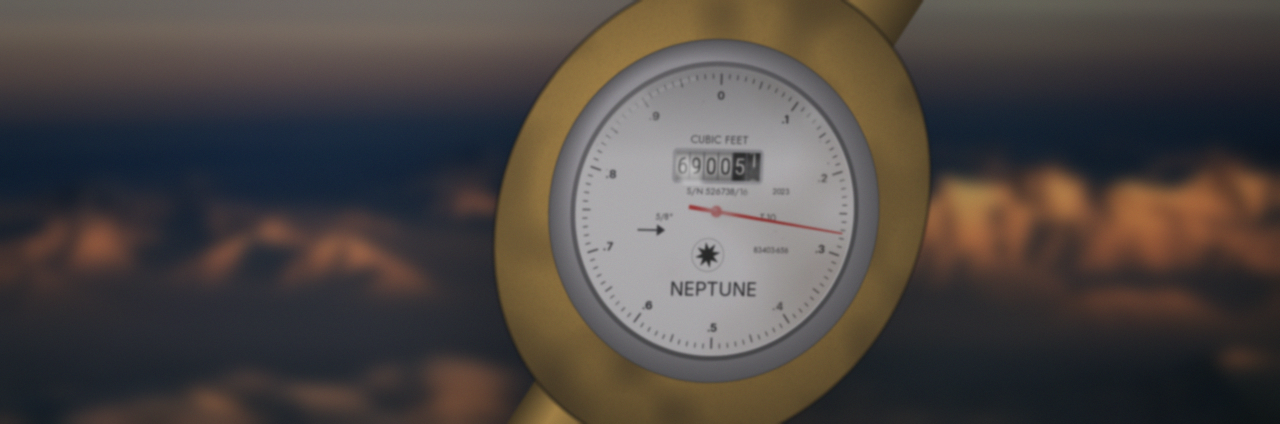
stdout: **690051.27** ft³
